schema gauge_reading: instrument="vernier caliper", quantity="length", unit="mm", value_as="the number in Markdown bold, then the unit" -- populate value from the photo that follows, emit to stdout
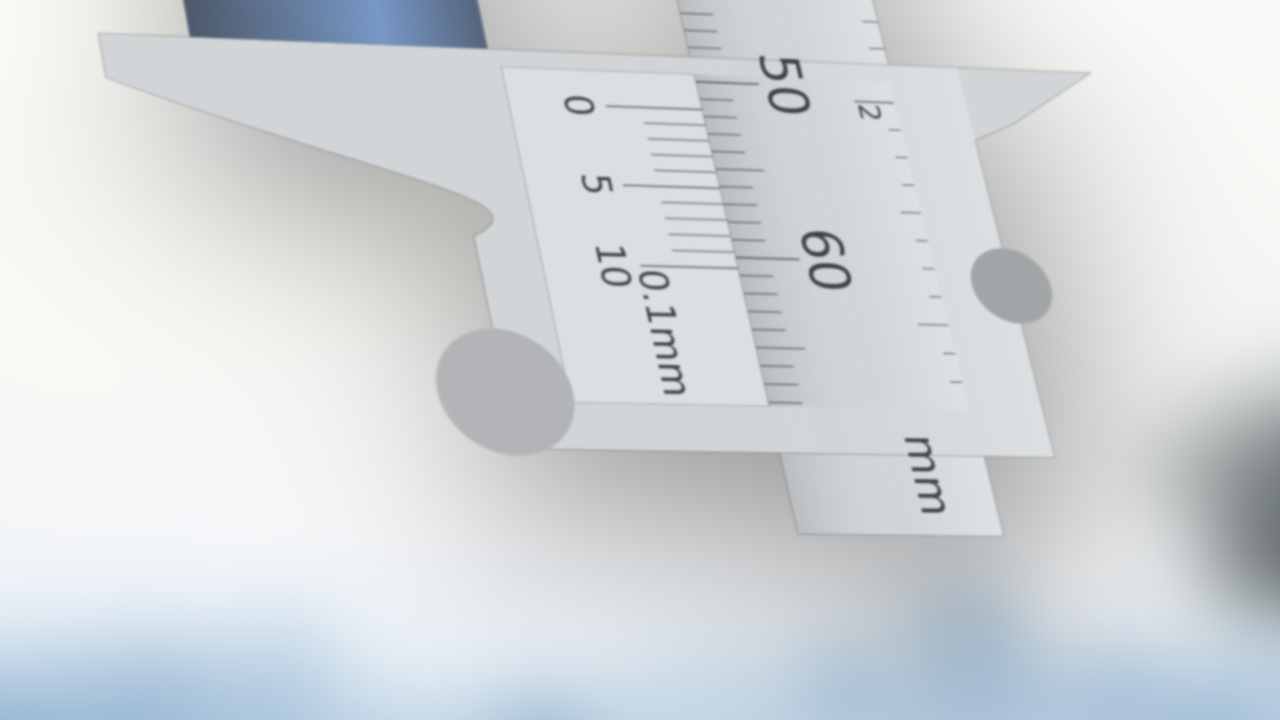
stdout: **51.6** mm
